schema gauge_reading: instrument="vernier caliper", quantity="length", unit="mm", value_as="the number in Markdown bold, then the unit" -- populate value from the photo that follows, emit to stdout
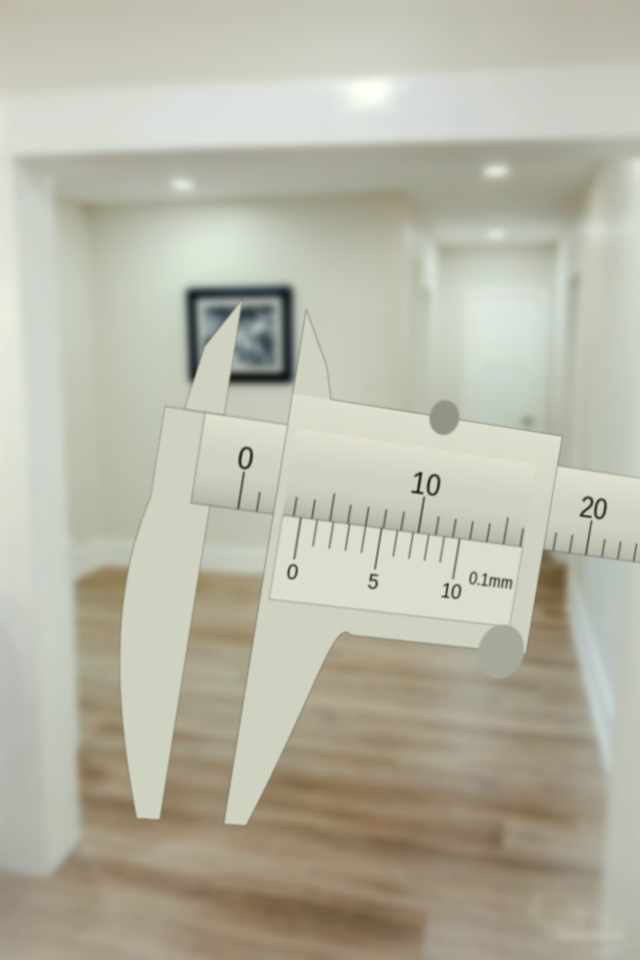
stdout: **3.4** mm
